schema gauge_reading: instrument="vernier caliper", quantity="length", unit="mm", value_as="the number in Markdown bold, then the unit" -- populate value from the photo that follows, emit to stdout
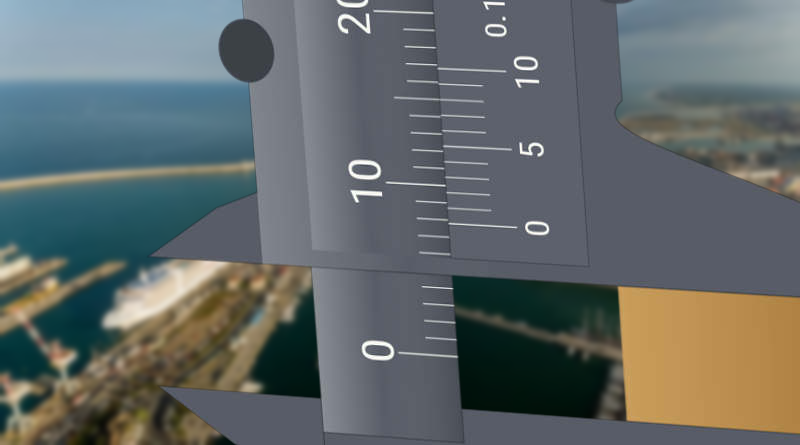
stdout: **7.8** mm
